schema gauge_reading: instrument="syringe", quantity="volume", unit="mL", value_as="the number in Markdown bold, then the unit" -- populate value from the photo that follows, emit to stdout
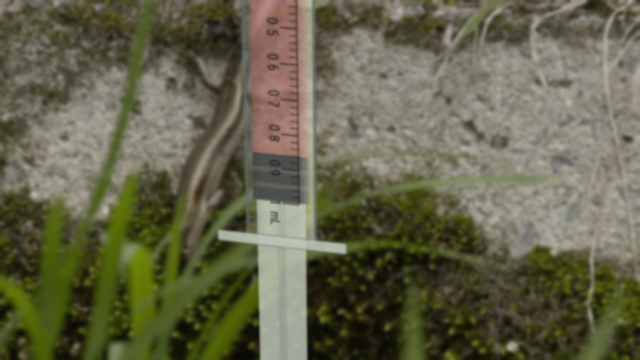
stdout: **0.86** mL
